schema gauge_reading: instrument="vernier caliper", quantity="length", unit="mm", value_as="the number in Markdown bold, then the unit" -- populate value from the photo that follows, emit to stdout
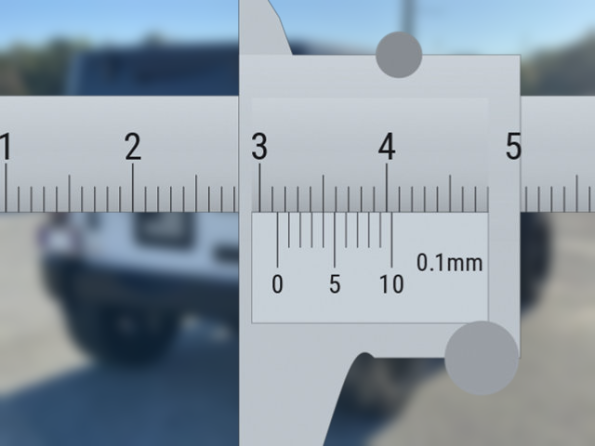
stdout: **31.4** mm
